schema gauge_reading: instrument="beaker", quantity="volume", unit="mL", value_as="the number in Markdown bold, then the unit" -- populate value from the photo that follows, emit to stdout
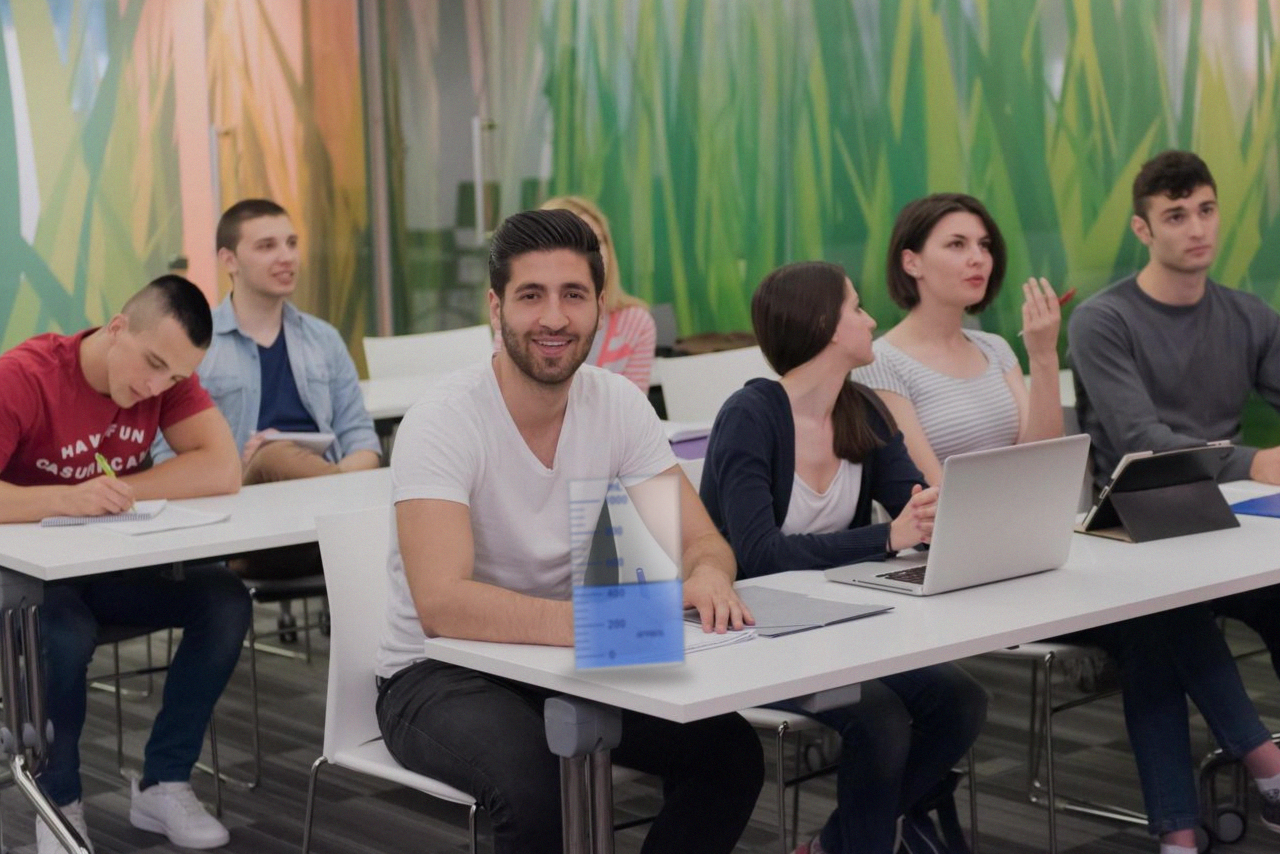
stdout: **450** mL
